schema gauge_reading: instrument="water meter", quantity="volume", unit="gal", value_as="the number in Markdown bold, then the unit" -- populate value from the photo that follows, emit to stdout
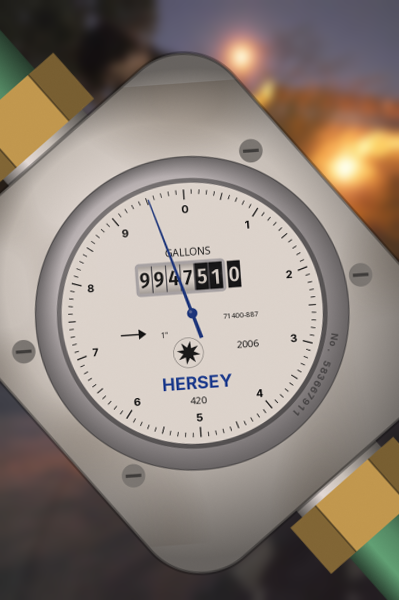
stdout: **9947509.5** gal
